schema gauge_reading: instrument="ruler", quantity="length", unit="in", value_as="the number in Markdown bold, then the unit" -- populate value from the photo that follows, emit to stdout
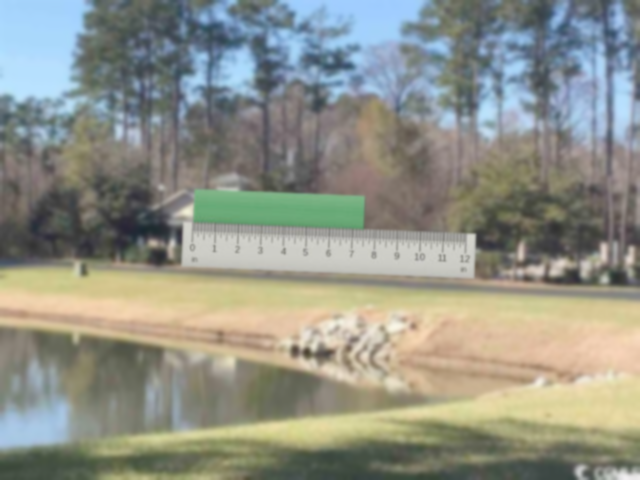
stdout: **7.5** in
